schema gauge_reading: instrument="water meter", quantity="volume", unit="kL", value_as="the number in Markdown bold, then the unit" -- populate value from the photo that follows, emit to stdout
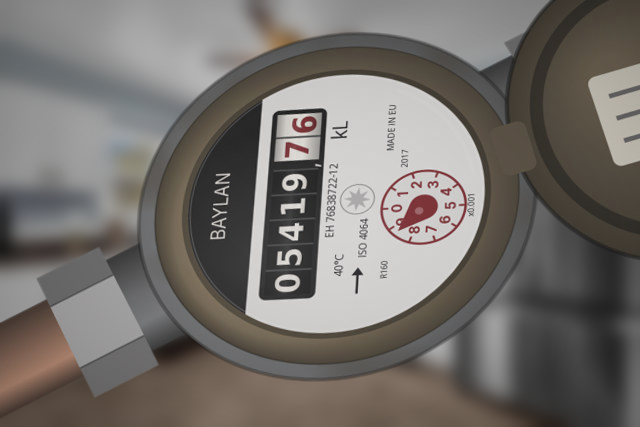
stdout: **5419.758** kL
